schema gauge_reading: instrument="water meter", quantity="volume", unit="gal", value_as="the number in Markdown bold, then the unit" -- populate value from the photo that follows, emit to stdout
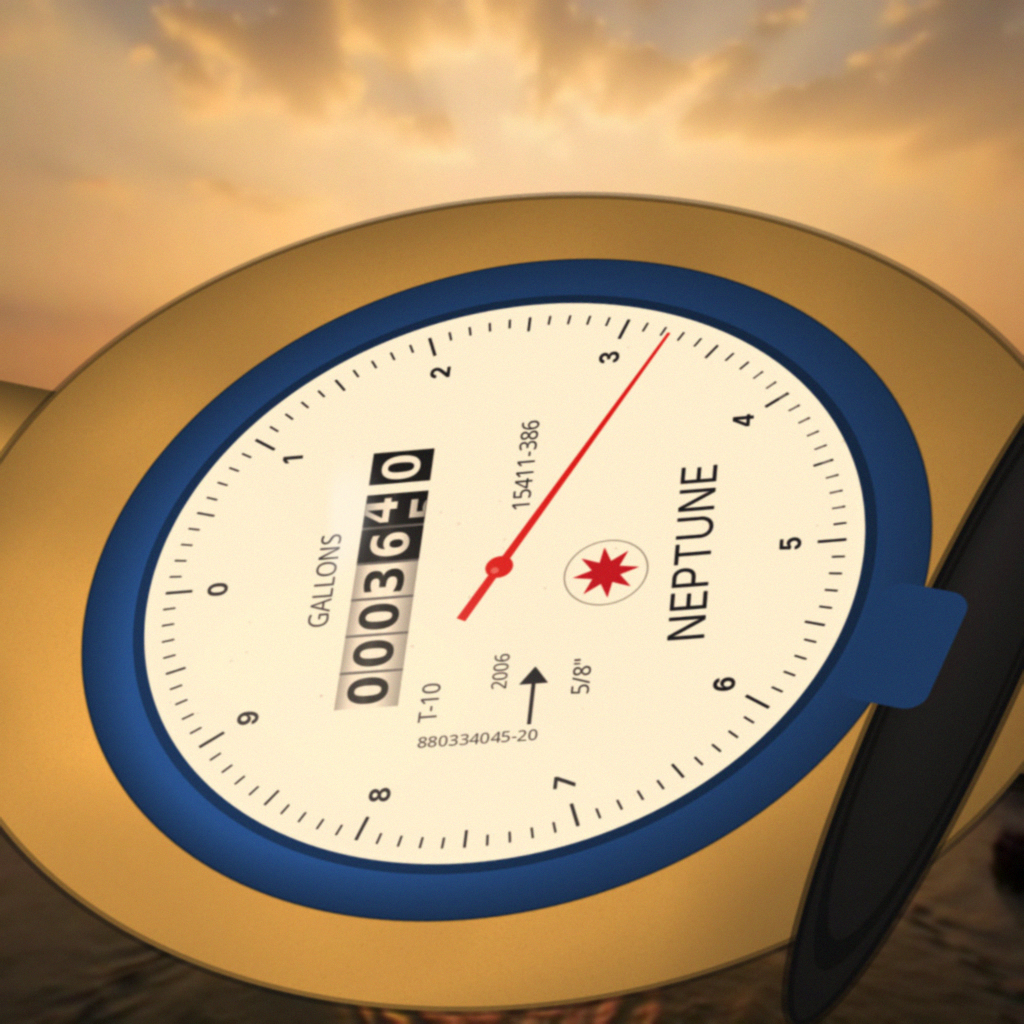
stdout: **3643.2** gal
